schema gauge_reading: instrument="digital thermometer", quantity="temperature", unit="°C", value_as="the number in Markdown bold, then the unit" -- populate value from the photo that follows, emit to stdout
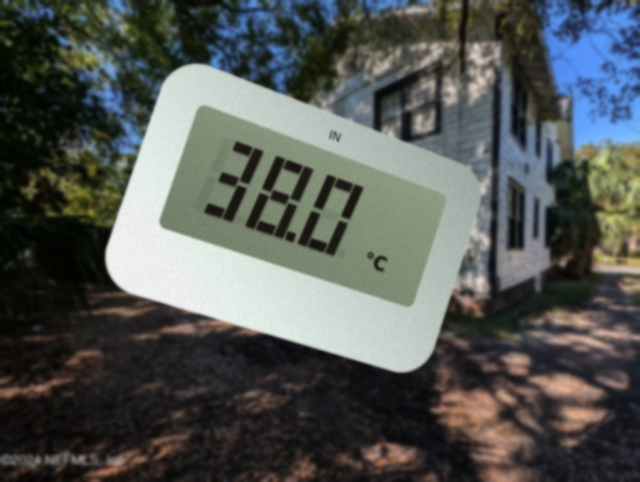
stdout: **38.0** °C
